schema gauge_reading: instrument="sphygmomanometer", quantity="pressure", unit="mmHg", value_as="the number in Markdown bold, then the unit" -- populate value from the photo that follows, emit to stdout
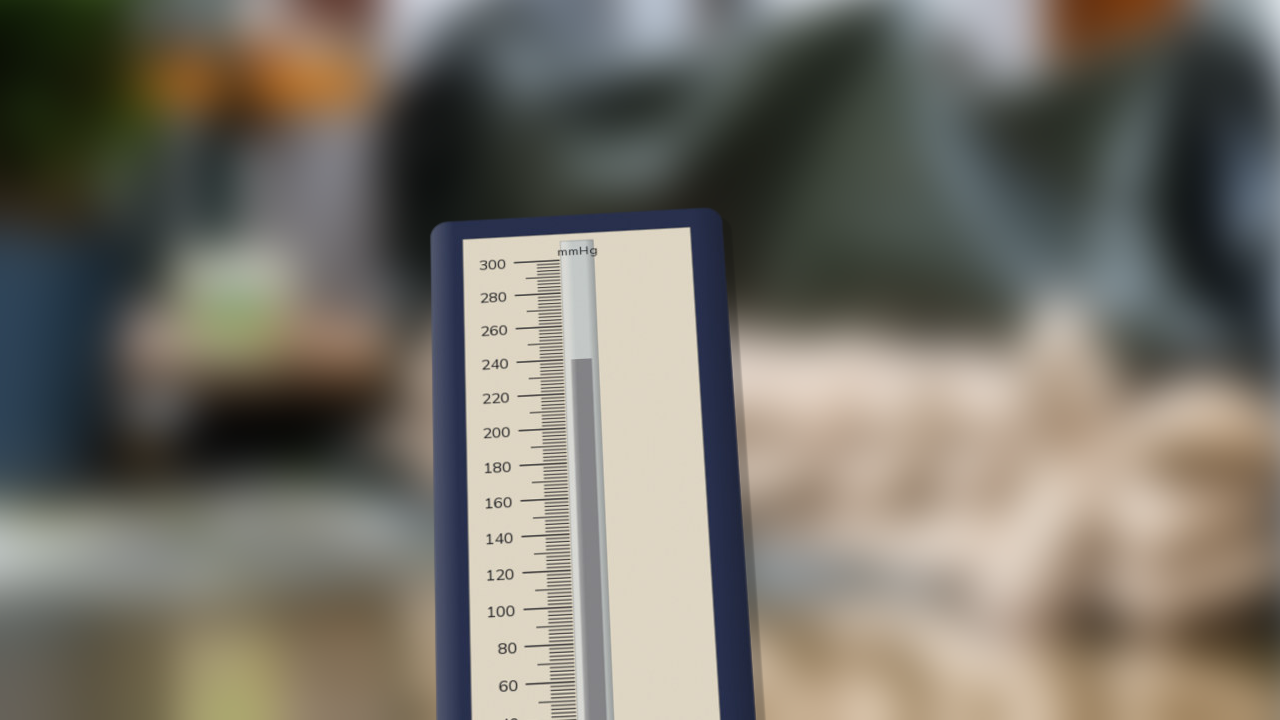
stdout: **240** mmHg
